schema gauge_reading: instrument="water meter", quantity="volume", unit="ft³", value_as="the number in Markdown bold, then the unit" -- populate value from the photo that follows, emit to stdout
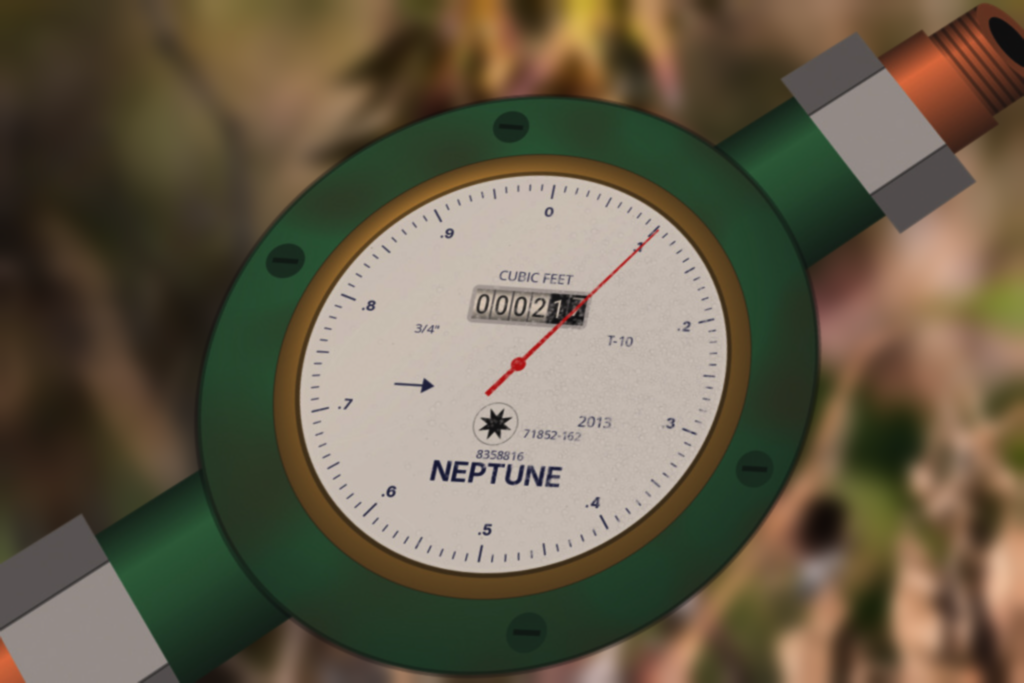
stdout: **217.10** ft³
